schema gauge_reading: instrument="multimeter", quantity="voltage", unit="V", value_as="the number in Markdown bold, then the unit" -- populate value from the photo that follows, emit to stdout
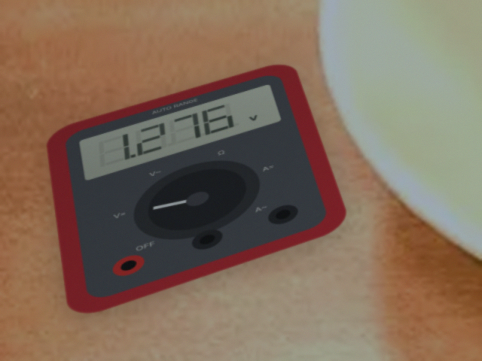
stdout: **1.276** V
